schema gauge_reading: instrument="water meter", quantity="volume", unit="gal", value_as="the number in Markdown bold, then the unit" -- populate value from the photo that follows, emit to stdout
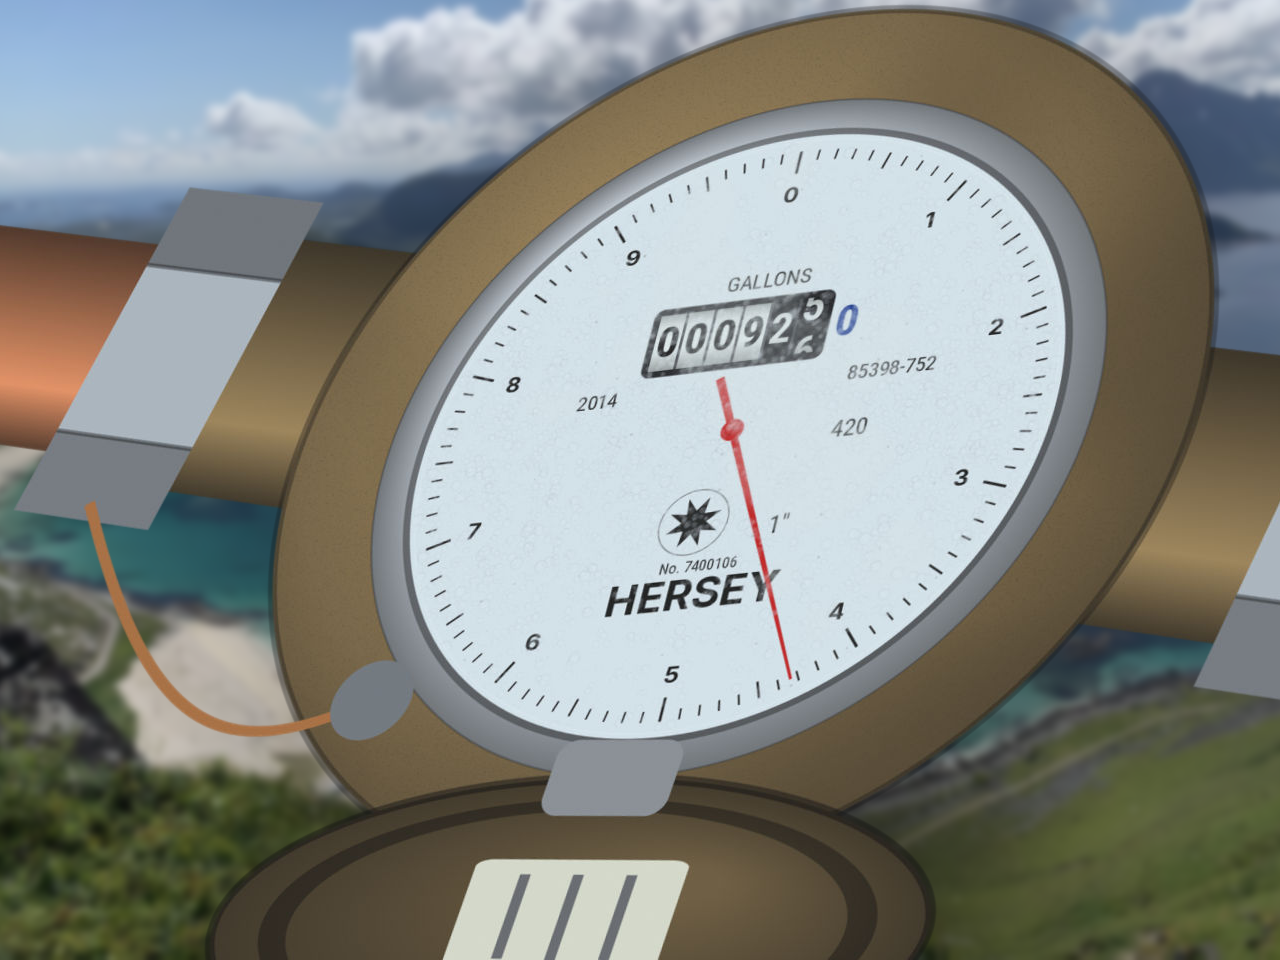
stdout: **9254.3** gal
